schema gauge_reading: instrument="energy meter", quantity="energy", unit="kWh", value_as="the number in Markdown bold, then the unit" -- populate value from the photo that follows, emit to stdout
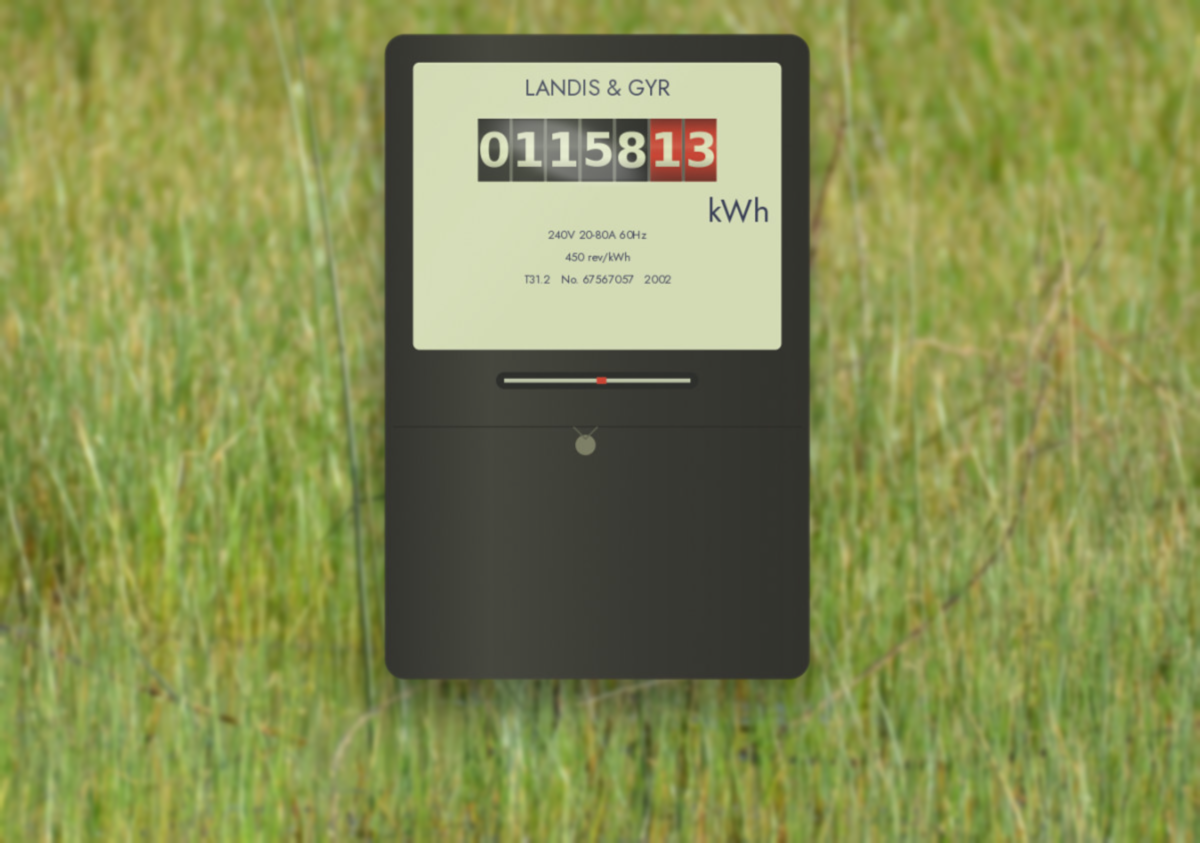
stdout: **1158.13** kWh
